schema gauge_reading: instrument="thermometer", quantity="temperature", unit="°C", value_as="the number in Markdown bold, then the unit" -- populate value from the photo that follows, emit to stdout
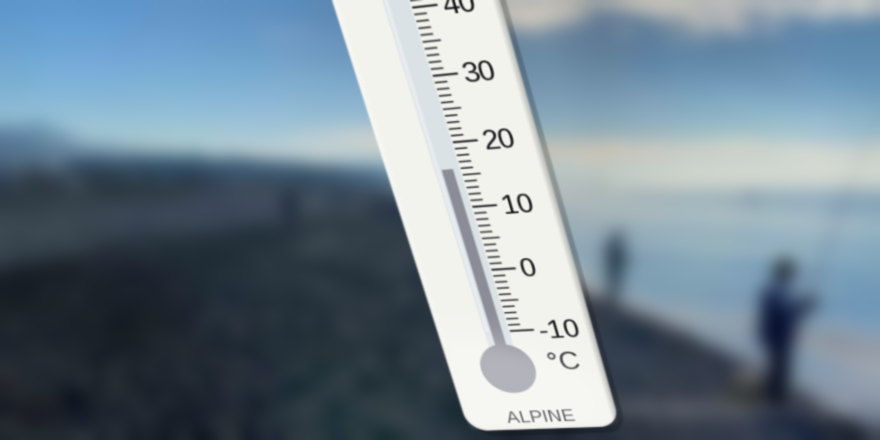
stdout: **16** °C
